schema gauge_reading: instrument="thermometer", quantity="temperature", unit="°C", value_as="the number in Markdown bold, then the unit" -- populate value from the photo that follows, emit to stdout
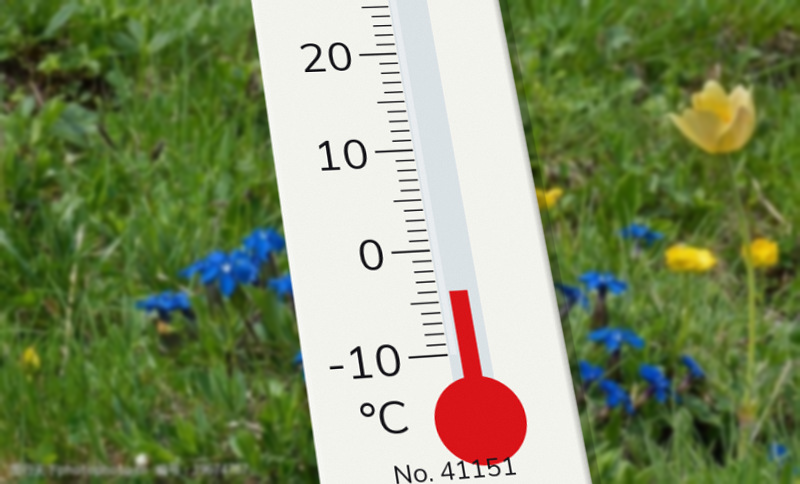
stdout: **-4** °C
